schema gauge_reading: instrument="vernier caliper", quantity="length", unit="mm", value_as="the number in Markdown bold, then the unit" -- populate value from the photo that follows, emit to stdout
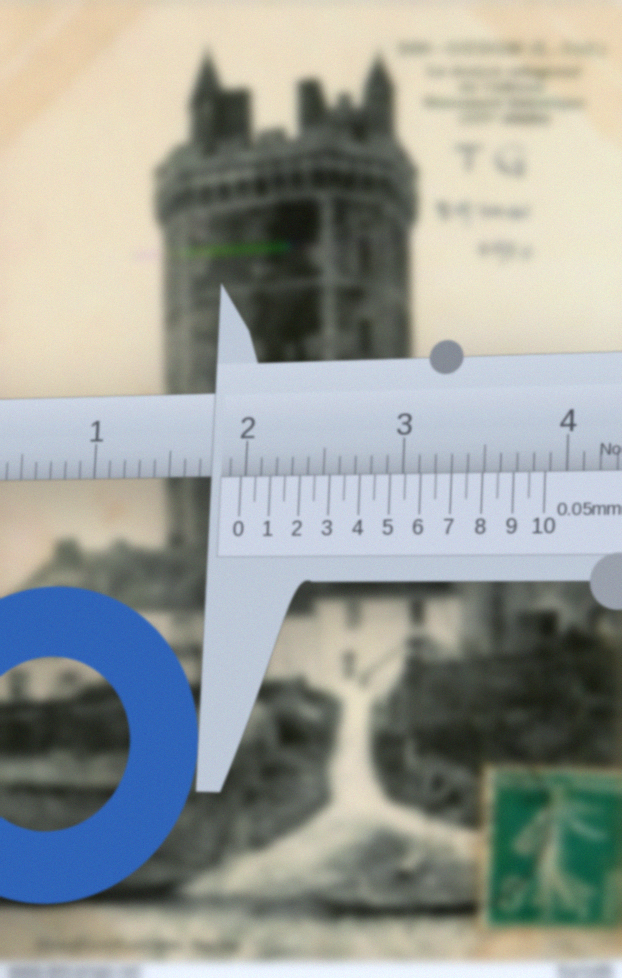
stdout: **19.7** mm
